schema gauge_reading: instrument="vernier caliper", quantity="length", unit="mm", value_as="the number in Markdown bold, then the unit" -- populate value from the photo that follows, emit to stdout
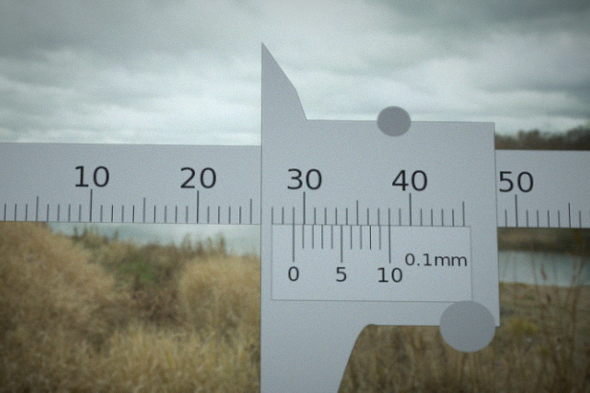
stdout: **29.0** mm
